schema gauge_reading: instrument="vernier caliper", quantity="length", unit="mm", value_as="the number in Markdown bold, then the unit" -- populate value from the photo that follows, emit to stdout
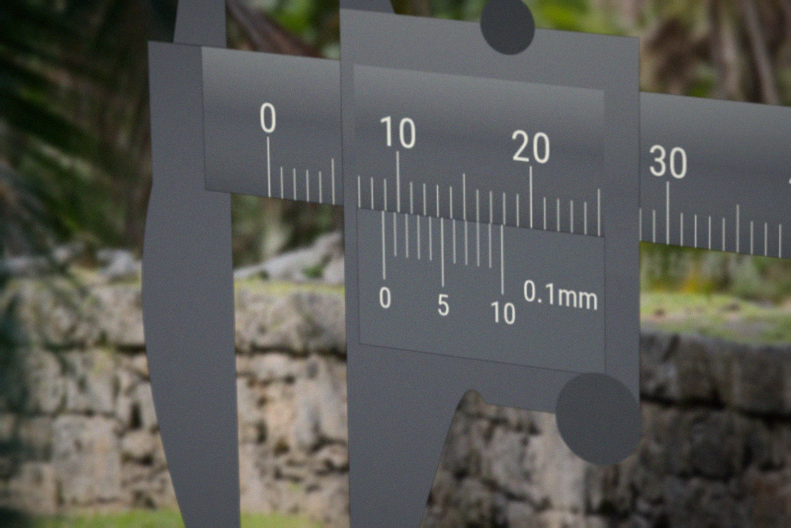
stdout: **8.8** mm
